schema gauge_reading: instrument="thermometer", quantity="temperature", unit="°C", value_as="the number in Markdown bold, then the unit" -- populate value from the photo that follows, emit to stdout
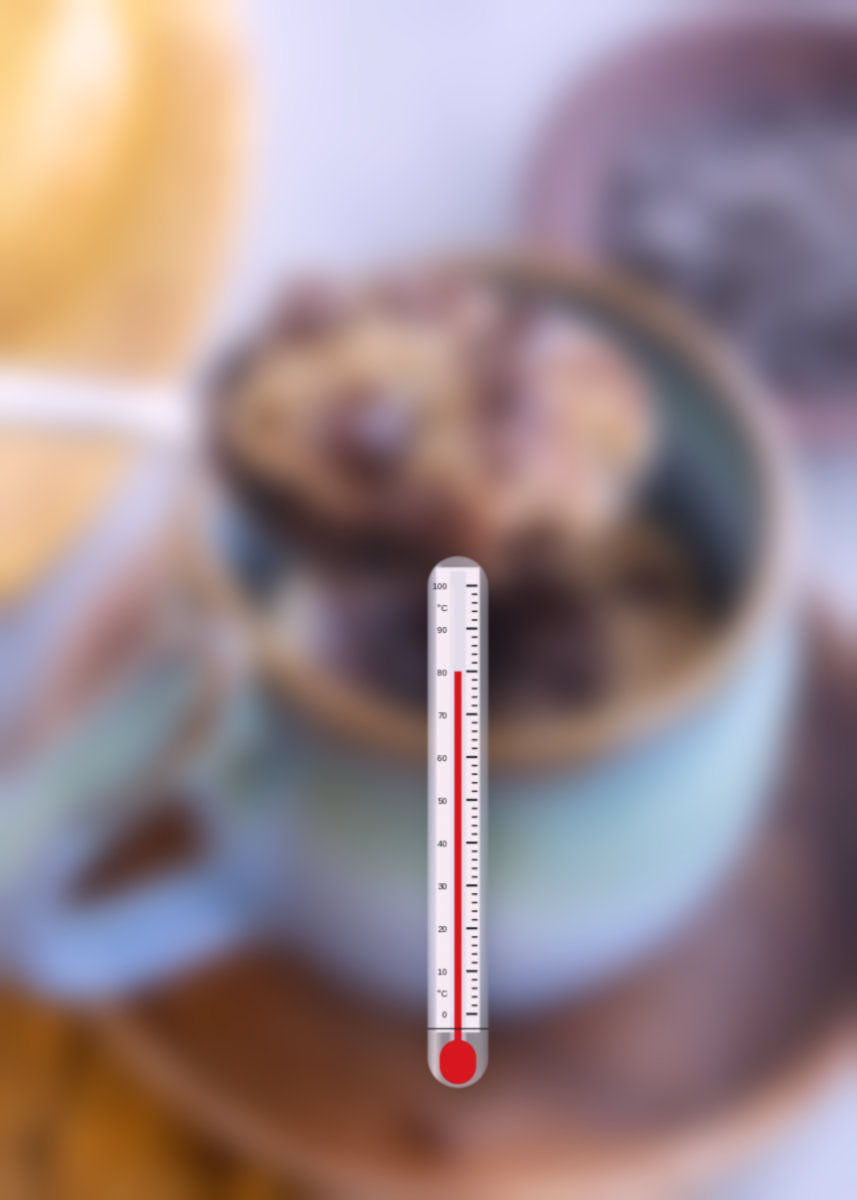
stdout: **80** °C
